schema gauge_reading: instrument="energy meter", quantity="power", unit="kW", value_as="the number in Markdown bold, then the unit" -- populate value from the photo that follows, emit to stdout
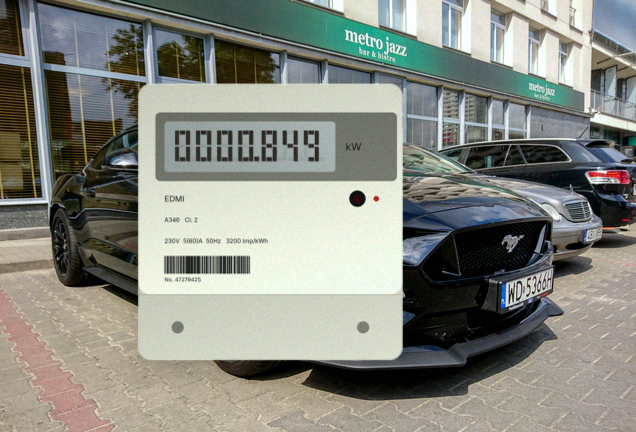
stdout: **0.849** kW
